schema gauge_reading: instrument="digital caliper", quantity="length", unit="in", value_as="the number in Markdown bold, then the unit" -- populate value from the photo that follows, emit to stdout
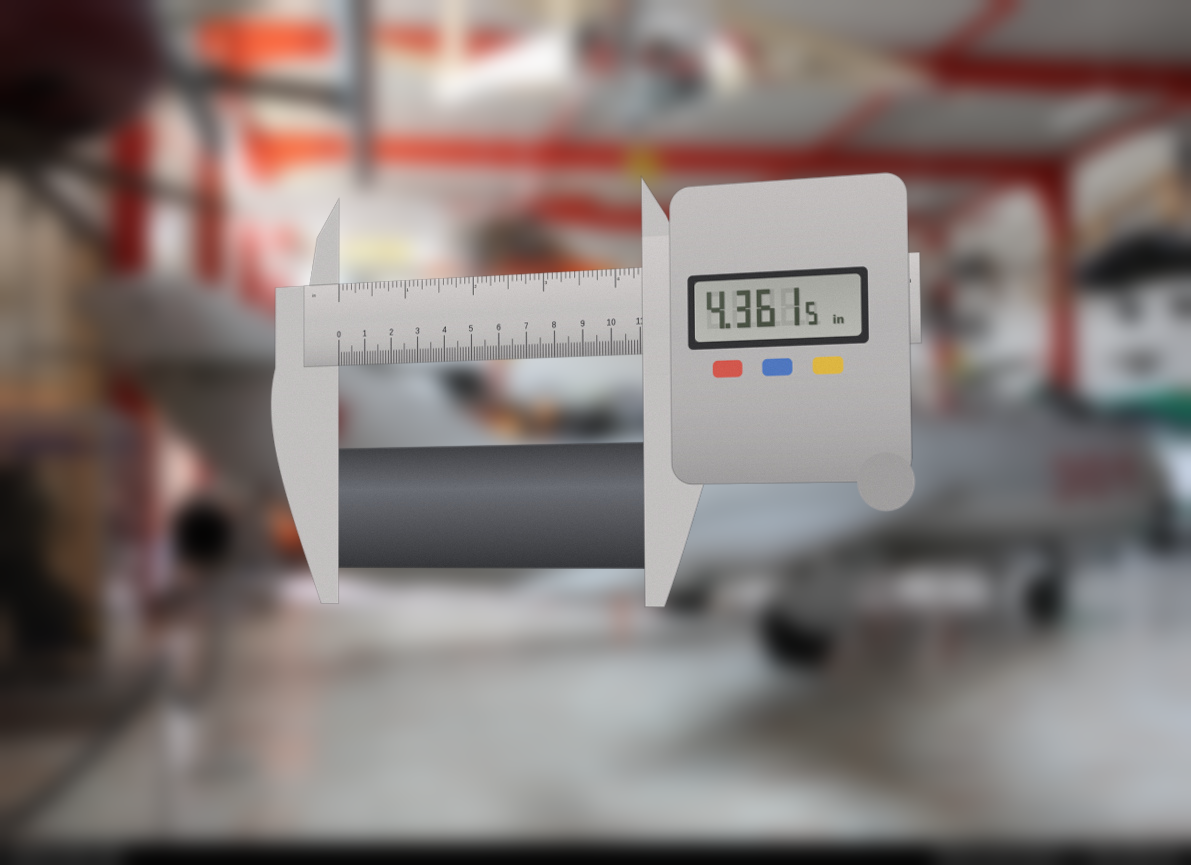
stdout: **4.3615** in
